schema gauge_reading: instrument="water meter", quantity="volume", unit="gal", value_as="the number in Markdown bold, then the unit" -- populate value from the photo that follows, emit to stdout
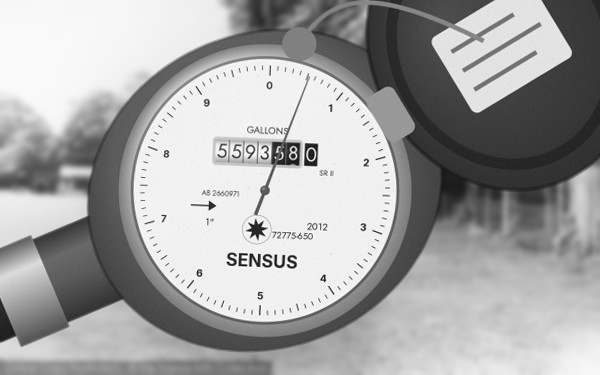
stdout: **5593580.5** gal
